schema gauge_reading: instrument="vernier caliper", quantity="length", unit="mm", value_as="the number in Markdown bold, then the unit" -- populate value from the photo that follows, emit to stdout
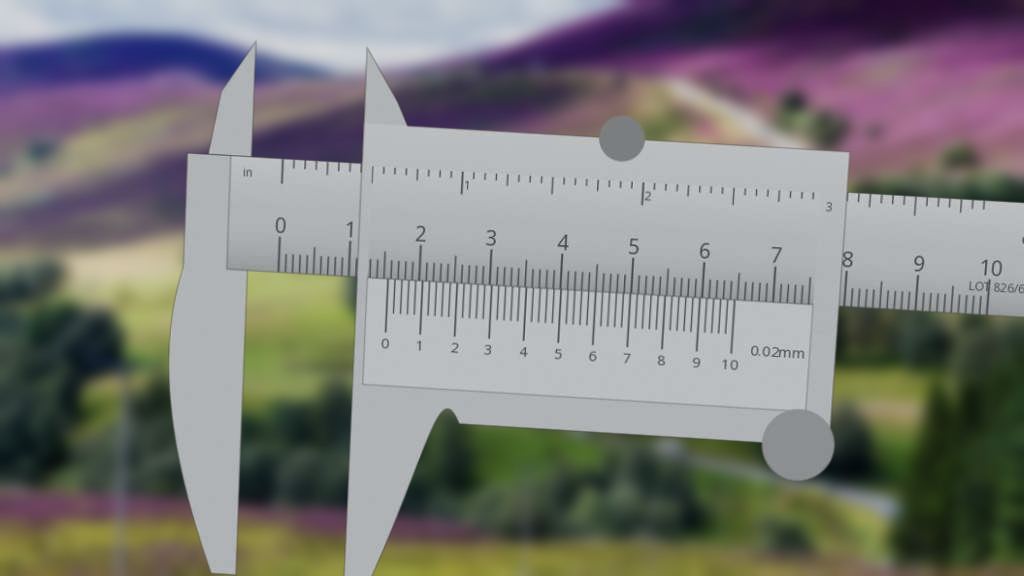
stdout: **15.6** mm
